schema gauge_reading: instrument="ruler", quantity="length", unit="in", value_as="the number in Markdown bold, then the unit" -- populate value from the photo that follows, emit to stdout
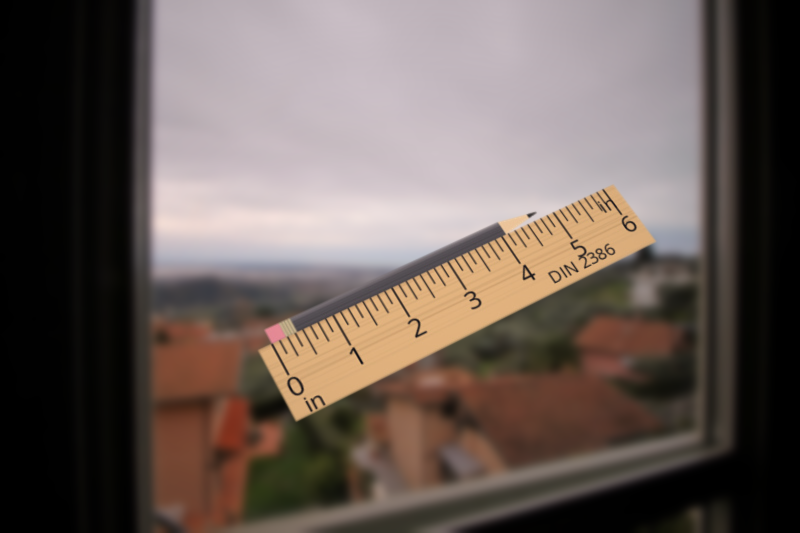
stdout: **4.75** in
